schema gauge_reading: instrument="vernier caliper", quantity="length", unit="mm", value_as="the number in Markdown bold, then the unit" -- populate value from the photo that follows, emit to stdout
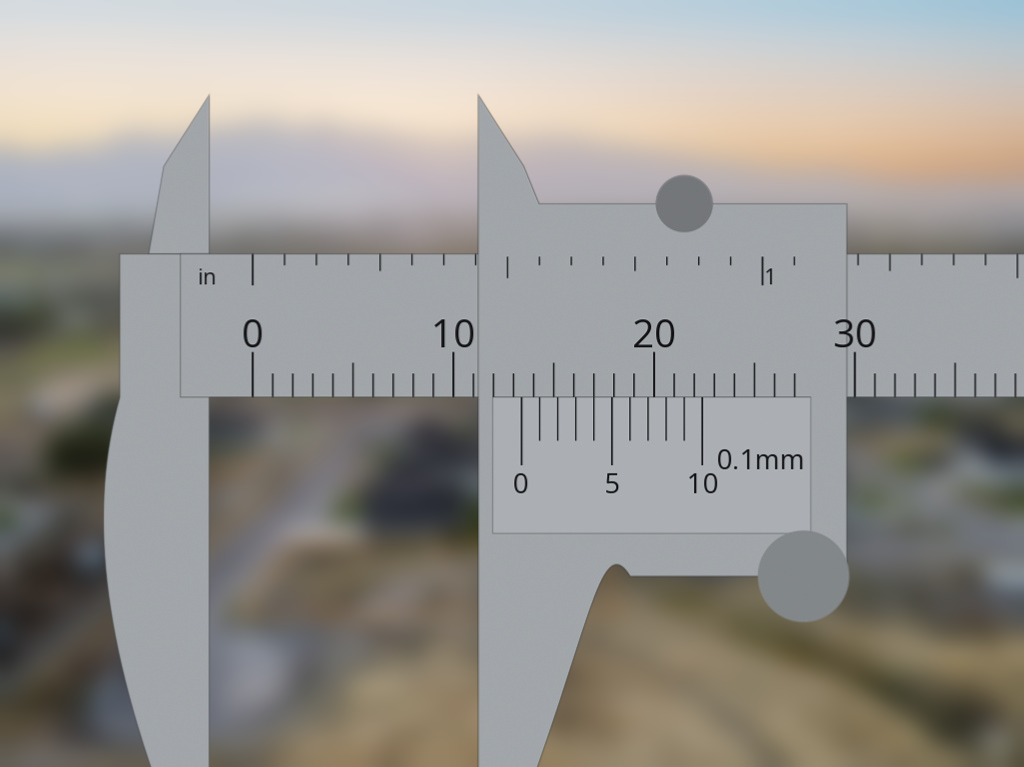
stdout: **13.4** mm
